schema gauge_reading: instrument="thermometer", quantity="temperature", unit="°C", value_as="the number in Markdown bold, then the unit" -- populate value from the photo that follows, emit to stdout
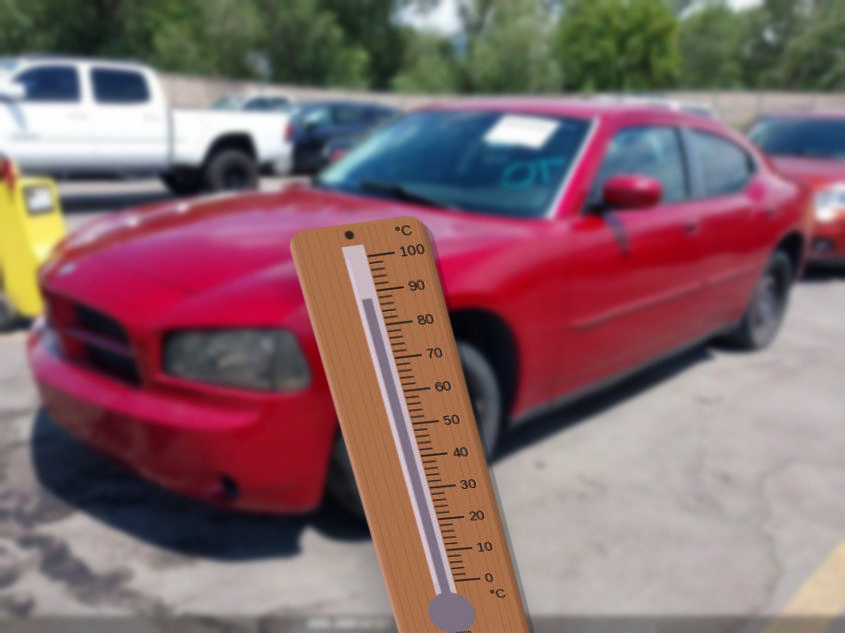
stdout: **88** °C
